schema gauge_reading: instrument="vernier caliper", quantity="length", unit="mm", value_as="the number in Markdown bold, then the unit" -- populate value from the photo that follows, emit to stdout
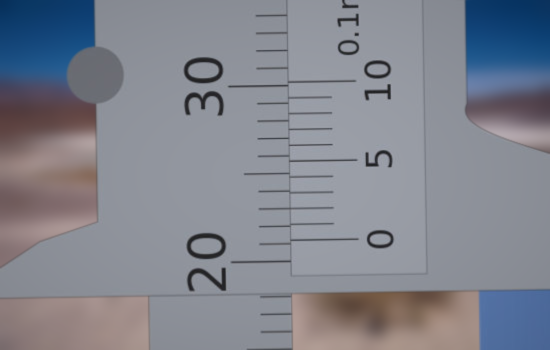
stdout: **21.2** mm
